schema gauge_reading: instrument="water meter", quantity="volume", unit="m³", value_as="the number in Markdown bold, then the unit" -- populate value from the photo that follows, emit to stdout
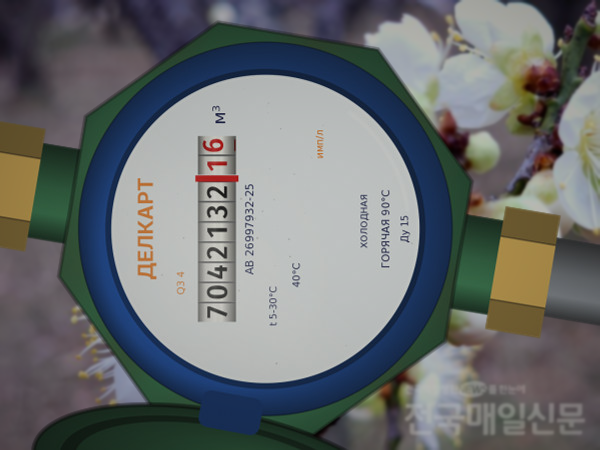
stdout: **7042132.16** m³
